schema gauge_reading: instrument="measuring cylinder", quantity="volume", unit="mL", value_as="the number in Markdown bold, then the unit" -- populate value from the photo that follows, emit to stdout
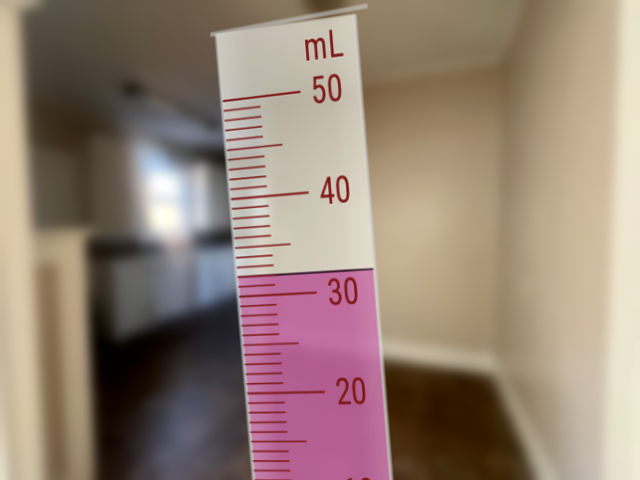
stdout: **32** mL
